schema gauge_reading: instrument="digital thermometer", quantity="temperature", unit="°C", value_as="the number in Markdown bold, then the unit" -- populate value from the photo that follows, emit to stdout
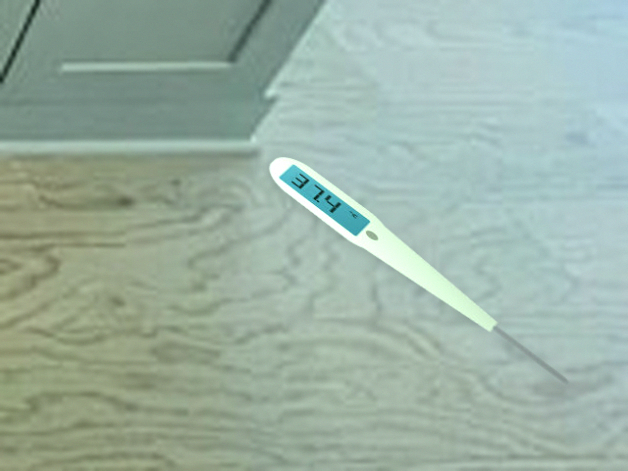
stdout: **37.4** °C
